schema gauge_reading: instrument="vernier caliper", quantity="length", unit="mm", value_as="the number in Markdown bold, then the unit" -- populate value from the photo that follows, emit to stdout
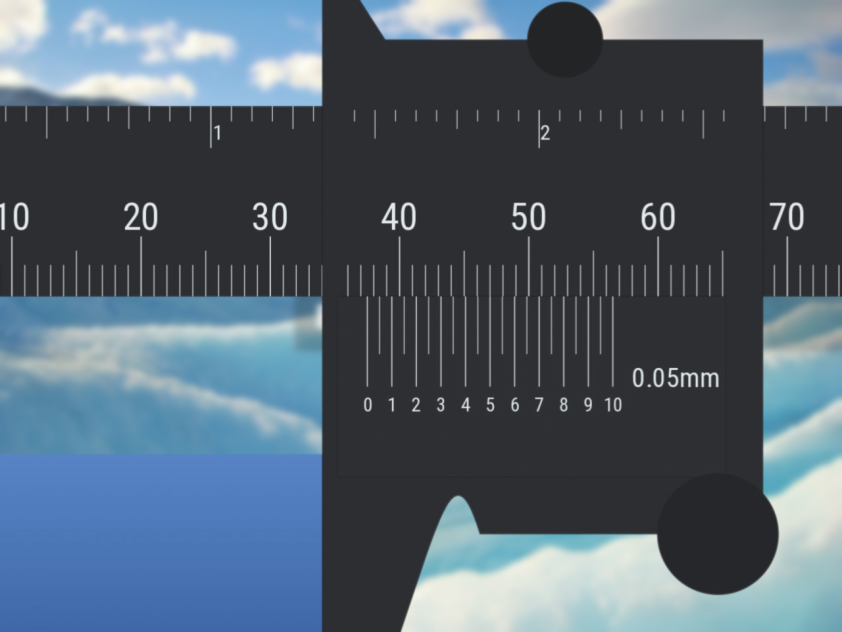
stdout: **37.5** mm
